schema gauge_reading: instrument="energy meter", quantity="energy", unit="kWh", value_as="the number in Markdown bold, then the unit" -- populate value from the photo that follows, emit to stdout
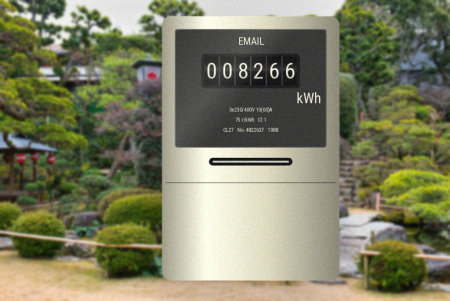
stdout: **8266** kWh
